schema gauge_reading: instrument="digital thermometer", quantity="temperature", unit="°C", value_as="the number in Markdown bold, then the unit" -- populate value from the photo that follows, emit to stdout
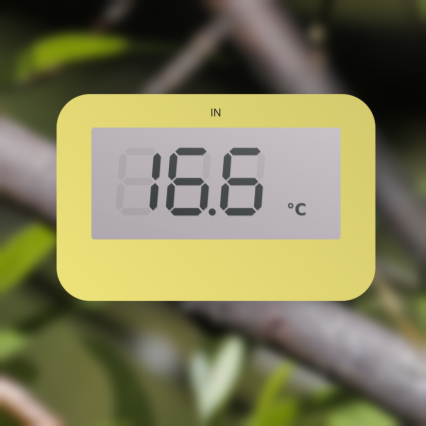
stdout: **16.6** °C
